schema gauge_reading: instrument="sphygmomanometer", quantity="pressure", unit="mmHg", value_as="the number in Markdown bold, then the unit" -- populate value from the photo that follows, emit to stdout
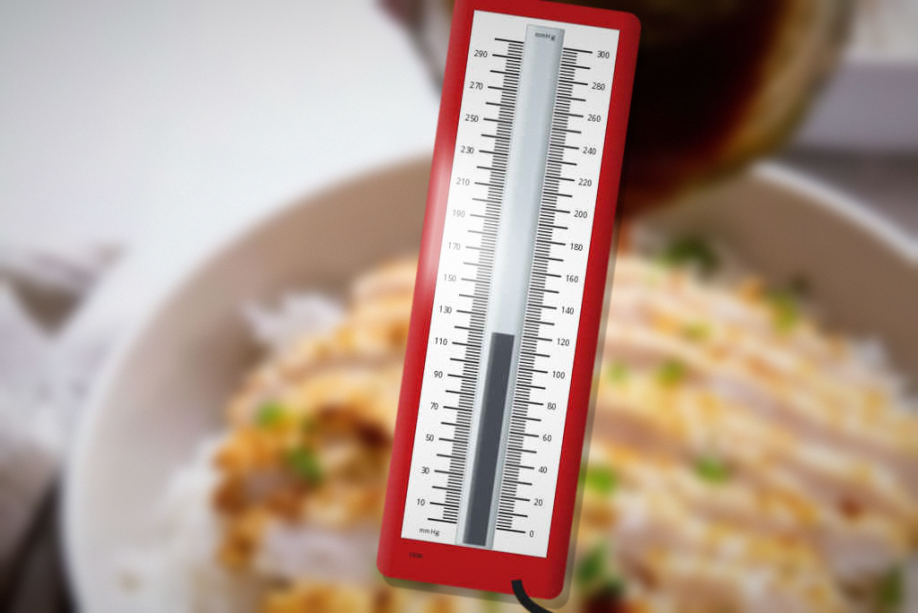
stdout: **120** mmHg
